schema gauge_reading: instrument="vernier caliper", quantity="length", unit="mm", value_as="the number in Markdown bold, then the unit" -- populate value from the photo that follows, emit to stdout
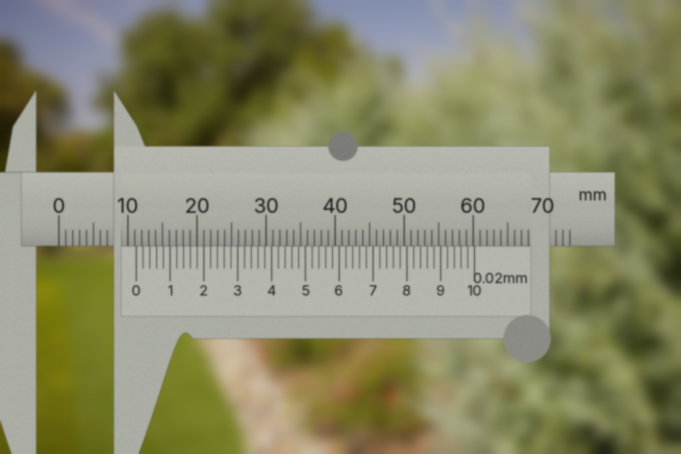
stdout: **11.2** mm
